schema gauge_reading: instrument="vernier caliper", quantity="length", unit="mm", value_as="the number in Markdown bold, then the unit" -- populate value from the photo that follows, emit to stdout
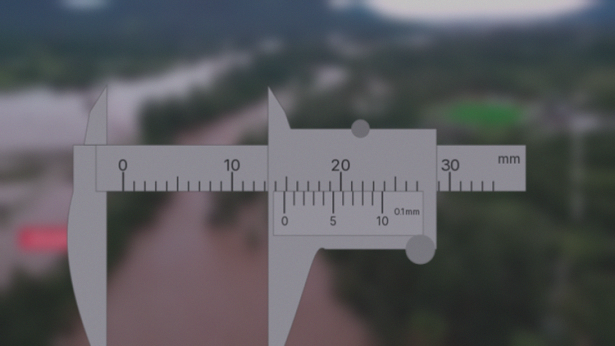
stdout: **14.8** mm
